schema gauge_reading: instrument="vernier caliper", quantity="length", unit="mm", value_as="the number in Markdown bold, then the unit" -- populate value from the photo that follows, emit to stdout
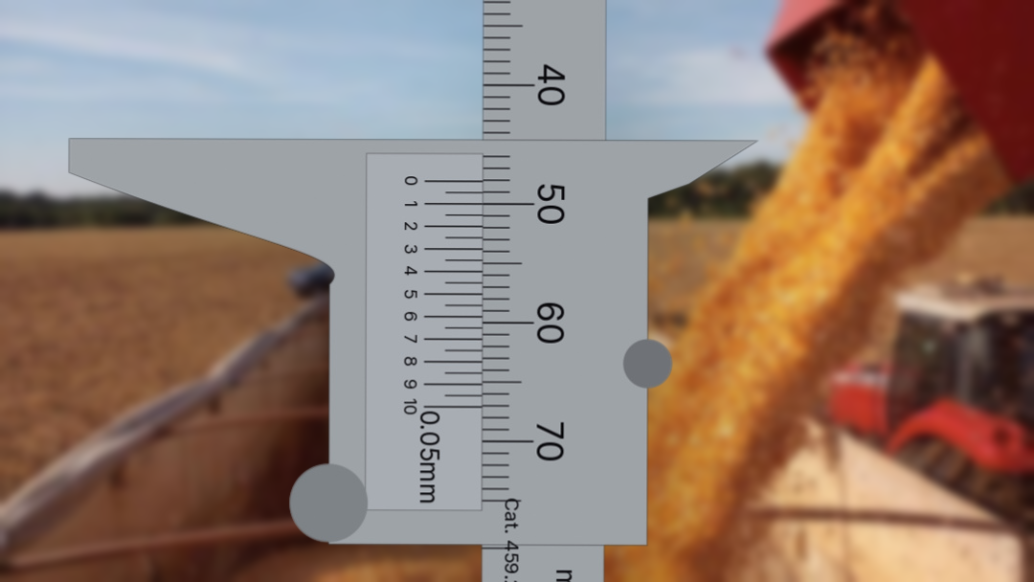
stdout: **48.1** mm
